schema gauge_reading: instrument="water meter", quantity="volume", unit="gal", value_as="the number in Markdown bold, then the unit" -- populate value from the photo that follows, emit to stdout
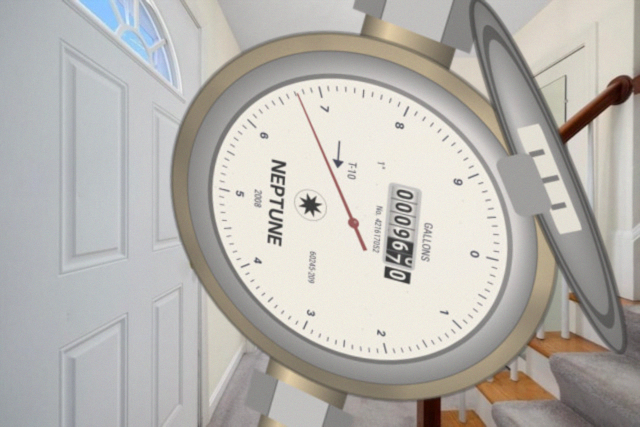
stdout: **9666.7** gal
